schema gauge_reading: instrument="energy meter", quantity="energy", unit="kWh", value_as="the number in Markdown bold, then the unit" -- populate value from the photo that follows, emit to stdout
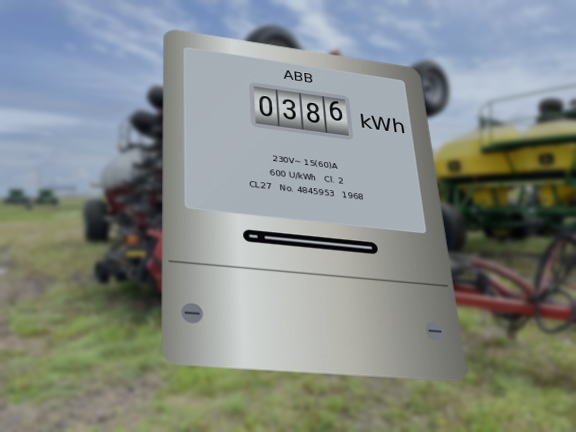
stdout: **386** kWh
